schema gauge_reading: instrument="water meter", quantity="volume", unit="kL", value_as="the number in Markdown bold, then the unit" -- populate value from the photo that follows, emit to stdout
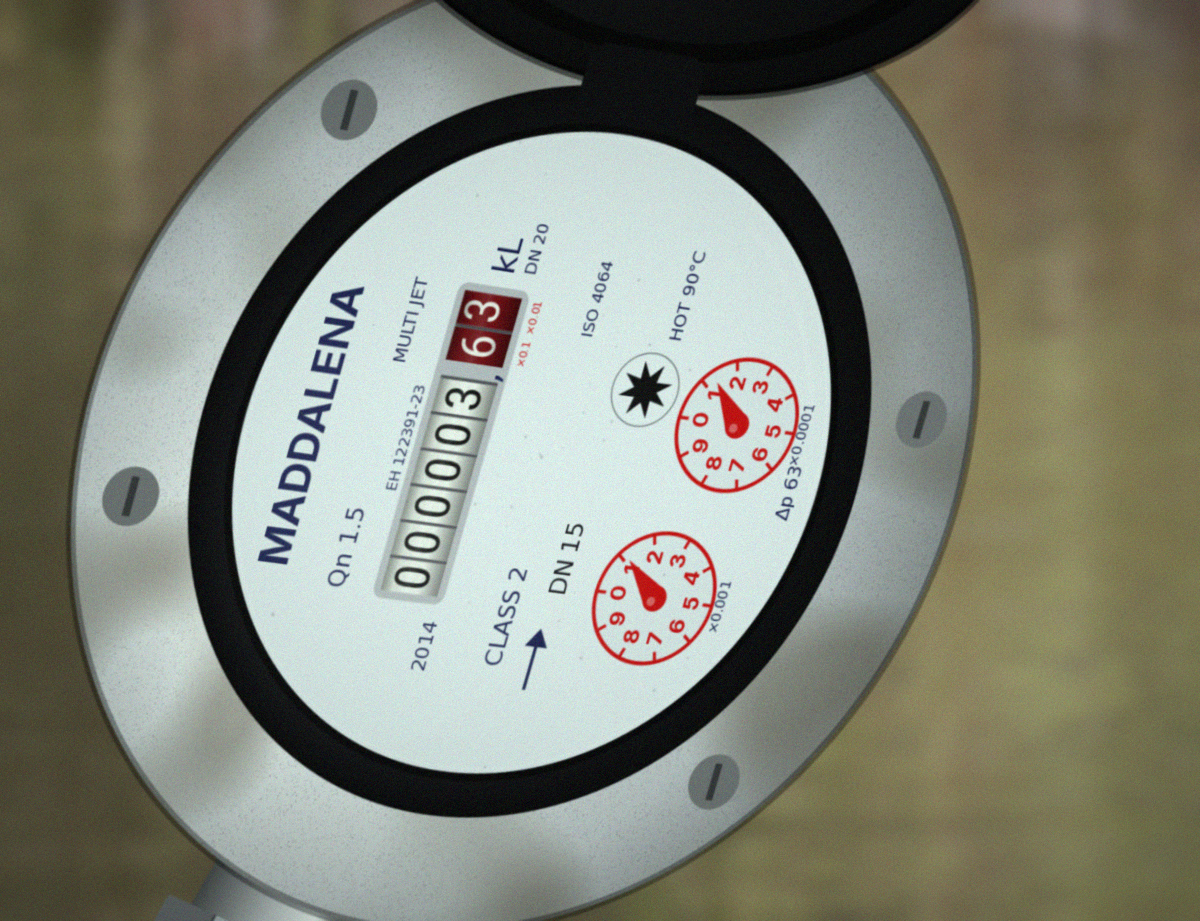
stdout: **3.6311** kL
